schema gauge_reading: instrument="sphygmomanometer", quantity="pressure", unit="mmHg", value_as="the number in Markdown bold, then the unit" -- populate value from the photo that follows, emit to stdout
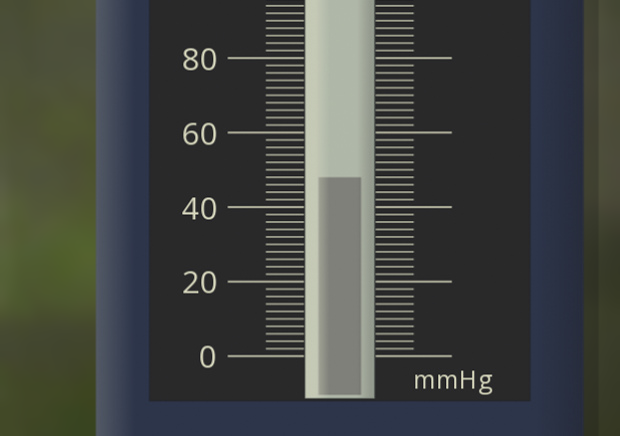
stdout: **48** mmHg
